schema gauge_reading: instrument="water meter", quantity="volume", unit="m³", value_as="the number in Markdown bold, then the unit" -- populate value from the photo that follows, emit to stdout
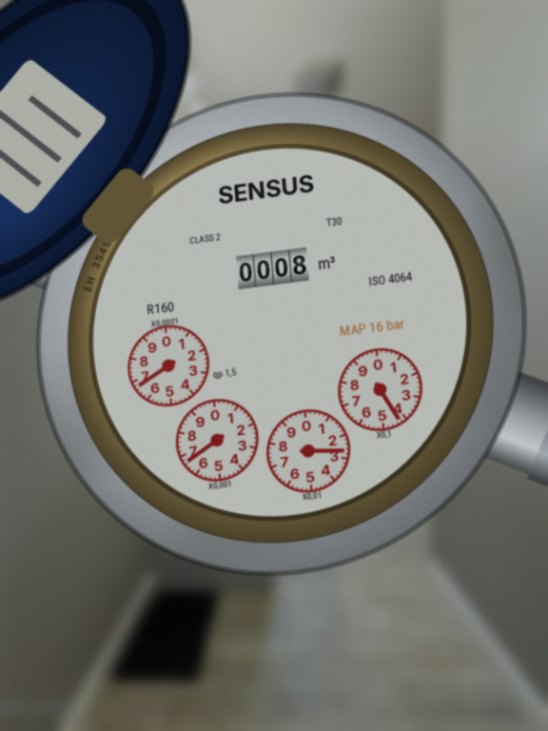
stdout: **8.4266** m³
